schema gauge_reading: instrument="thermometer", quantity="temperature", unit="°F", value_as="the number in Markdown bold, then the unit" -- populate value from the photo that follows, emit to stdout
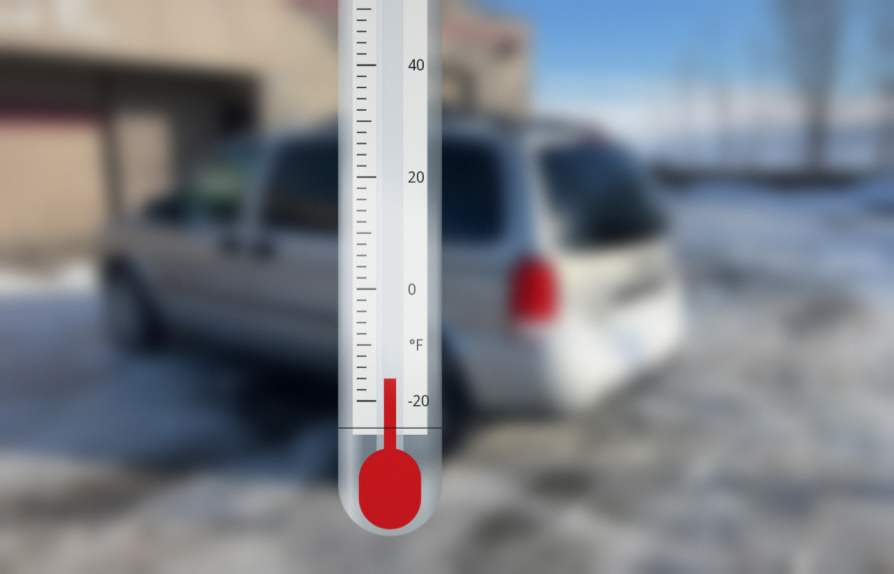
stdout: **-16** °F
